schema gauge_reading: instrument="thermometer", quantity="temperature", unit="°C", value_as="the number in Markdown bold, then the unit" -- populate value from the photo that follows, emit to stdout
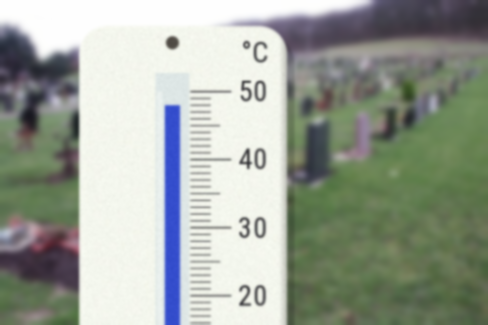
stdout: **48** °C
